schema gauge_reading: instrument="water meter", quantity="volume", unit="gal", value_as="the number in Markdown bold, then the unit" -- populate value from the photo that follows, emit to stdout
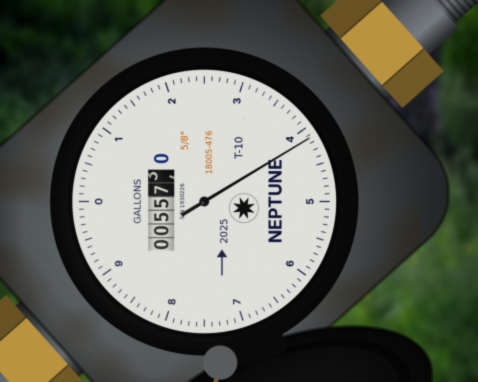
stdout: **55734.1** gal
